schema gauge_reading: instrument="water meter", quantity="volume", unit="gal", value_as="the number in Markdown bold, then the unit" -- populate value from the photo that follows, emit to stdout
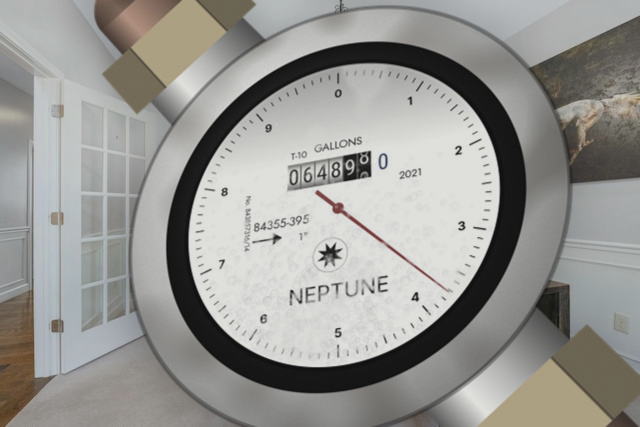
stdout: **648983.7** gal
